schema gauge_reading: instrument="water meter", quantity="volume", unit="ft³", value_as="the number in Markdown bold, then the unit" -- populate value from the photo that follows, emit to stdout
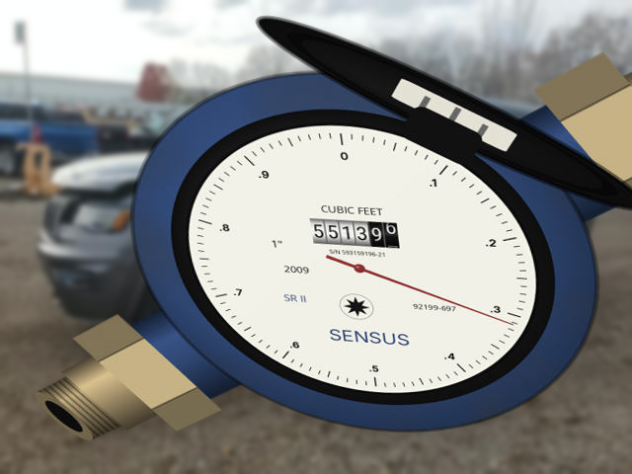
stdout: **551396.31** ft³
